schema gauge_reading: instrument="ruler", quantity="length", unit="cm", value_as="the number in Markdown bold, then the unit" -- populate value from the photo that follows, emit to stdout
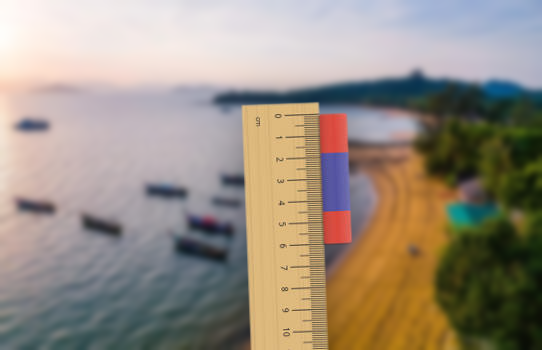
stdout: **6** cm
